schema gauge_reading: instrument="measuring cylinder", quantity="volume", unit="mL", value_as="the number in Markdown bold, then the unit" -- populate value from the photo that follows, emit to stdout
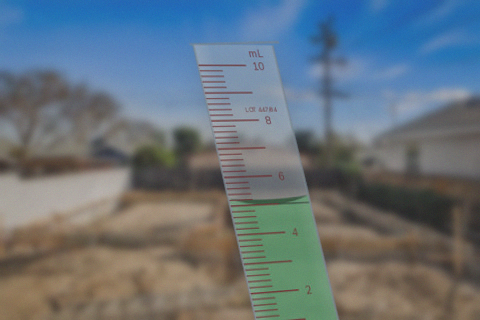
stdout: **5** mL
